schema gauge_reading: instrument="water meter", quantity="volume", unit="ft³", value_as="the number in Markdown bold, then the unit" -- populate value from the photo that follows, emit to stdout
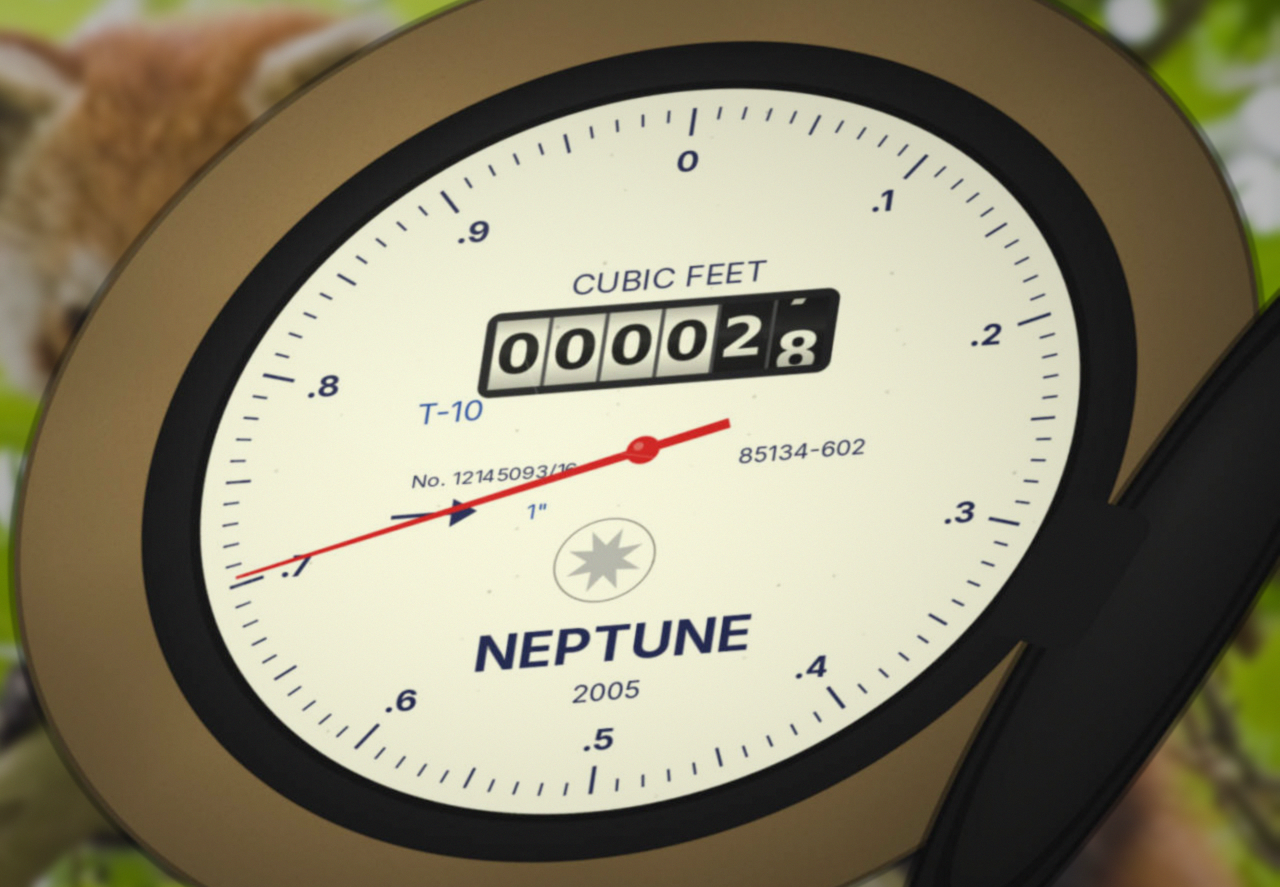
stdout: **27.70** ft³
